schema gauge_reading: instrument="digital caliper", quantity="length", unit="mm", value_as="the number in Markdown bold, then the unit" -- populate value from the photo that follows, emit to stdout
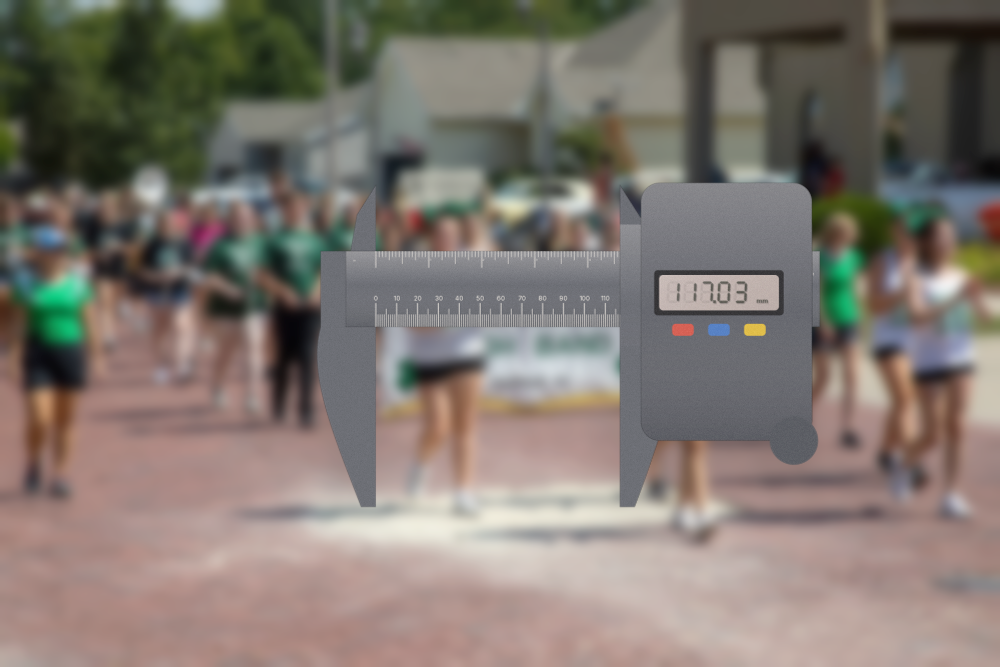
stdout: **117.03** mm
